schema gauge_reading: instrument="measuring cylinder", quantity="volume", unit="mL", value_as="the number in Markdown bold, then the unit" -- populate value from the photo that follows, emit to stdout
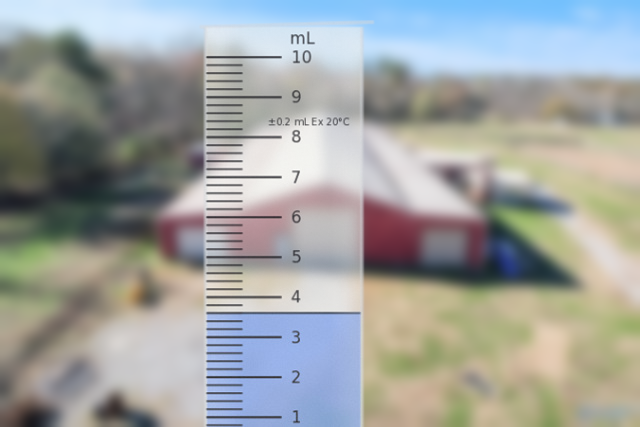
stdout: **3.6** mL
